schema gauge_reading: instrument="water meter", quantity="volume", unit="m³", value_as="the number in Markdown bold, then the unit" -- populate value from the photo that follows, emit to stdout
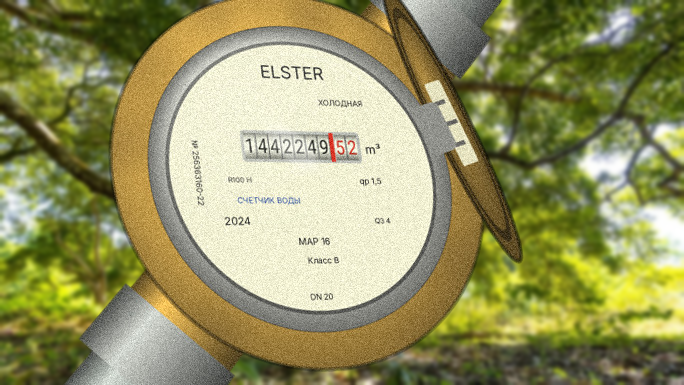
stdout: **1442249.52** m³
